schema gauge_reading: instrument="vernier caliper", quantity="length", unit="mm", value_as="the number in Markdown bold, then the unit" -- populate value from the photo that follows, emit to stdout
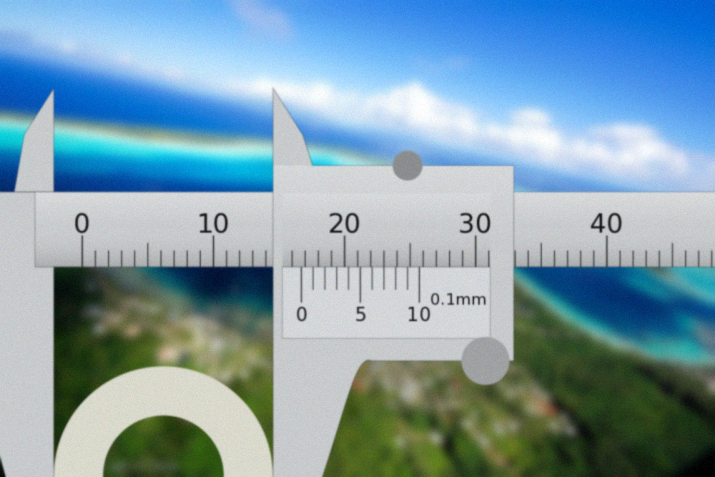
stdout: **16.7** mm
